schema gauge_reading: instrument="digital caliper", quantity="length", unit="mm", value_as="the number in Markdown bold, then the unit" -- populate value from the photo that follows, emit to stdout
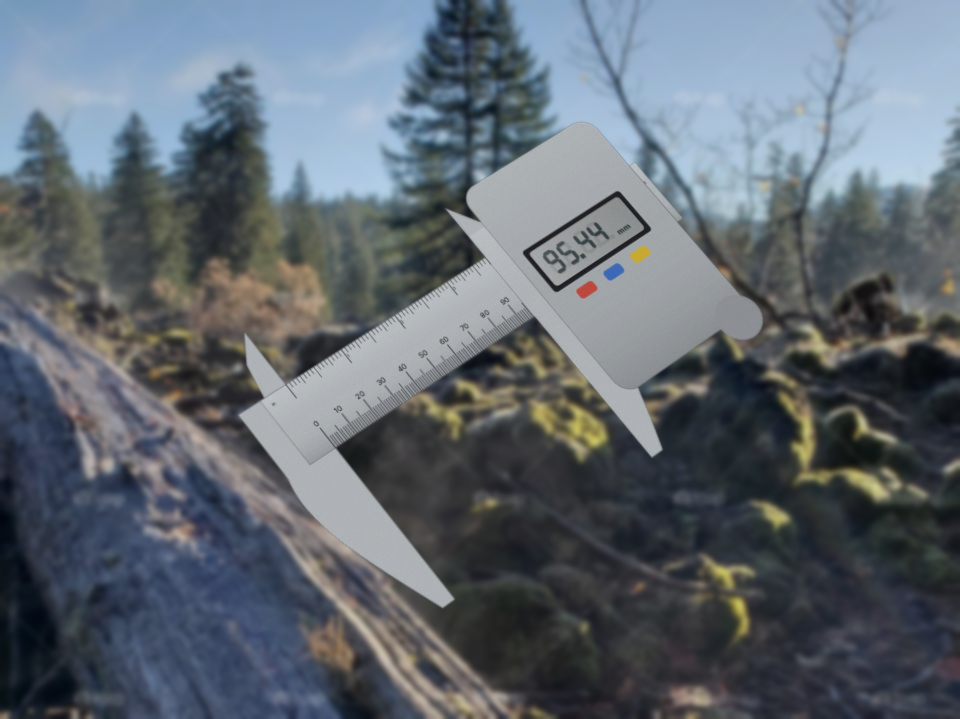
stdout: **95.44** mm
